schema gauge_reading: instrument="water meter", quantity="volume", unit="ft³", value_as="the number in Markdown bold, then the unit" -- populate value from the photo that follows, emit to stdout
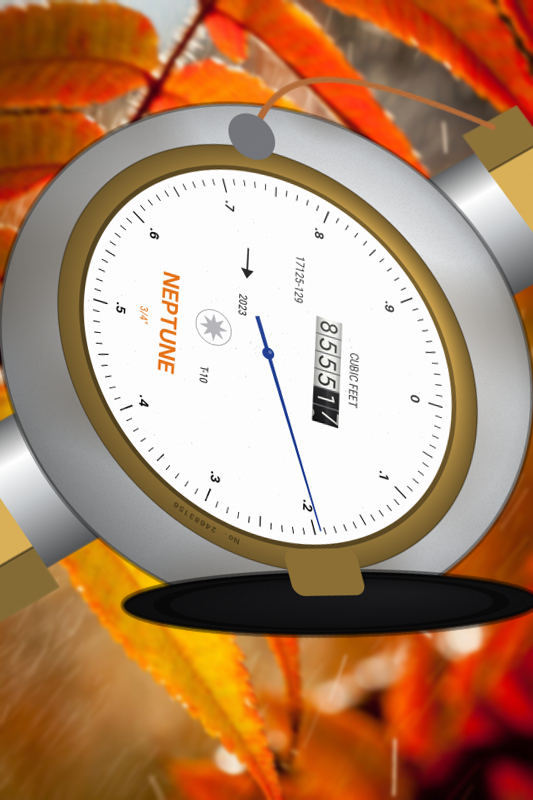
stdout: **855517.19** ft³
